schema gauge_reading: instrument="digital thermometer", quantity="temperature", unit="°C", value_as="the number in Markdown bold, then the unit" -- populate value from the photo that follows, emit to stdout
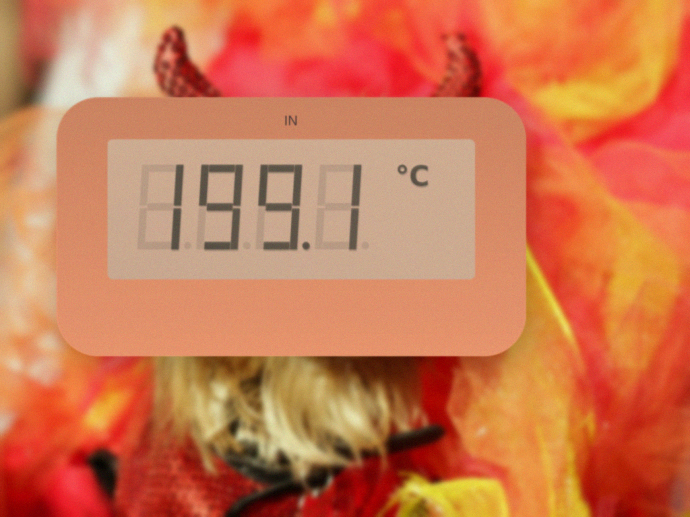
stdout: **199.1** °C
